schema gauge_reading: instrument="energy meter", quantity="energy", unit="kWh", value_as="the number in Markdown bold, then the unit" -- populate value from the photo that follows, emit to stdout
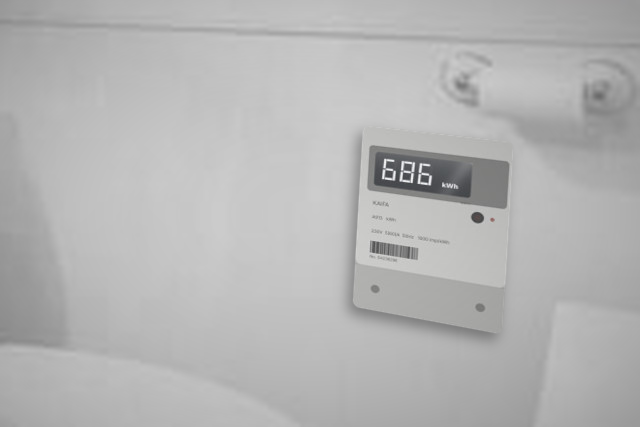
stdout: **686** kWh
